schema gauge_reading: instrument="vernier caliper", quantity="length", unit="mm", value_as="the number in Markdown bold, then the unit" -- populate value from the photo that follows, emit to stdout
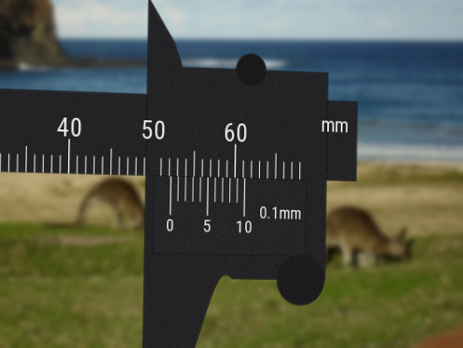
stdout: **52.2** mm
